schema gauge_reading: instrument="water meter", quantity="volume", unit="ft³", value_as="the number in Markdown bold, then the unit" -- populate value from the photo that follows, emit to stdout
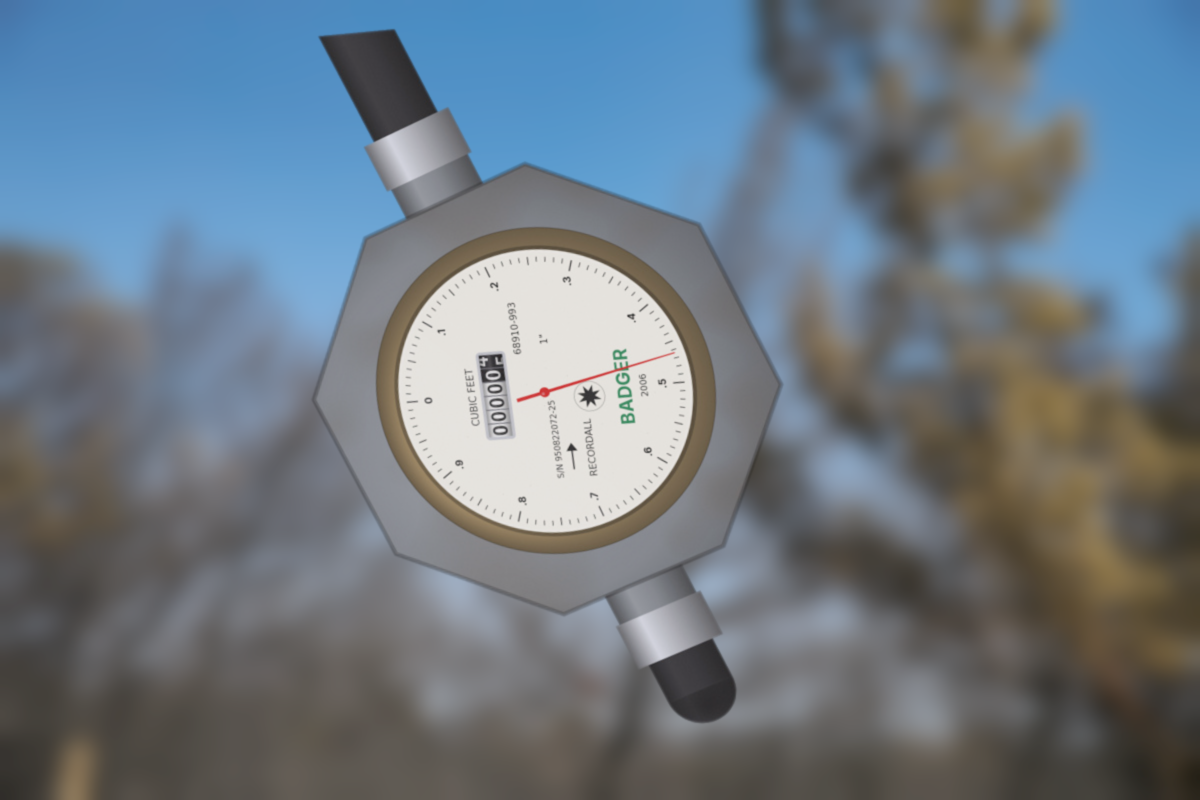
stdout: **4.46** ft³
